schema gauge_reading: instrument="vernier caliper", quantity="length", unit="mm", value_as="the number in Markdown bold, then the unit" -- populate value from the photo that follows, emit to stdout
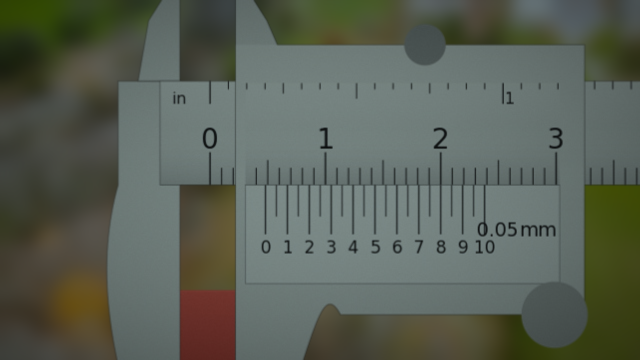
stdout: **4.8** mm
